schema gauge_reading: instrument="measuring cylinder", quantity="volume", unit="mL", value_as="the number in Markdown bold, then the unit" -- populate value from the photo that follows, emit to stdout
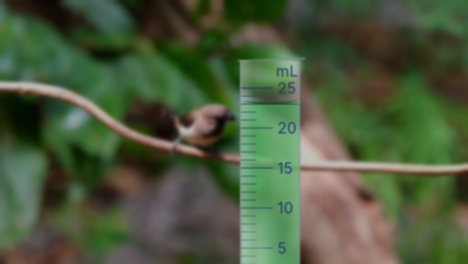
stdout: **23** mL
